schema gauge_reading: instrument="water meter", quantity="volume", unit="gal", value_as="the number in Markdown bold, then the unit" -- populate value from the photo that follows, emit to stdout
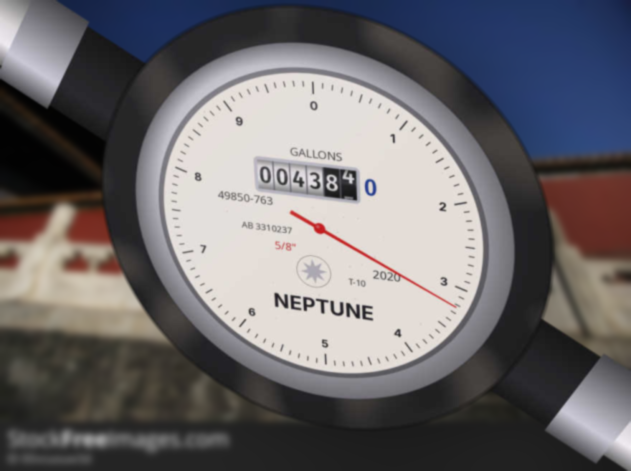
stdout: **43843.2** gal
